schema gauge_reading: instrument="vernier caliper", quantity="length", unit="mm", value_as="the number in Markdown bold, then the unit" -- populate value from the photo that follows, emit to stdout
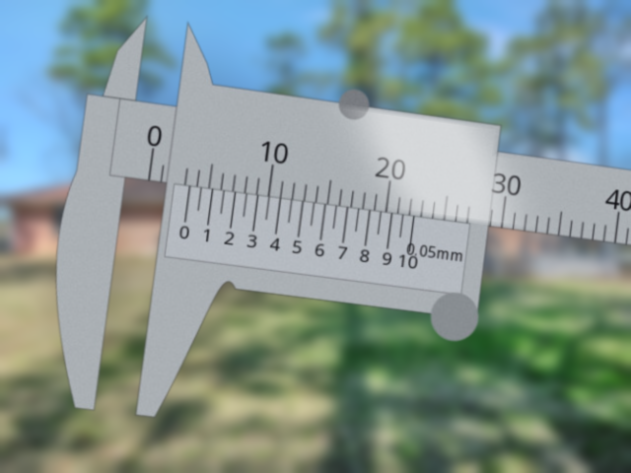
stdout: **3.4** mm
